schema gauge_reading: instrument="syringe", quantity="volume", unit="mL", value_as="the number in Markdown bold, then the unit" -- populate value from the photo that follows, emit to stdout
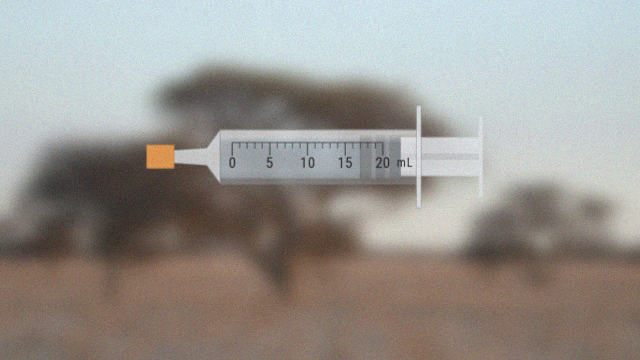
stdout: **17** mL
